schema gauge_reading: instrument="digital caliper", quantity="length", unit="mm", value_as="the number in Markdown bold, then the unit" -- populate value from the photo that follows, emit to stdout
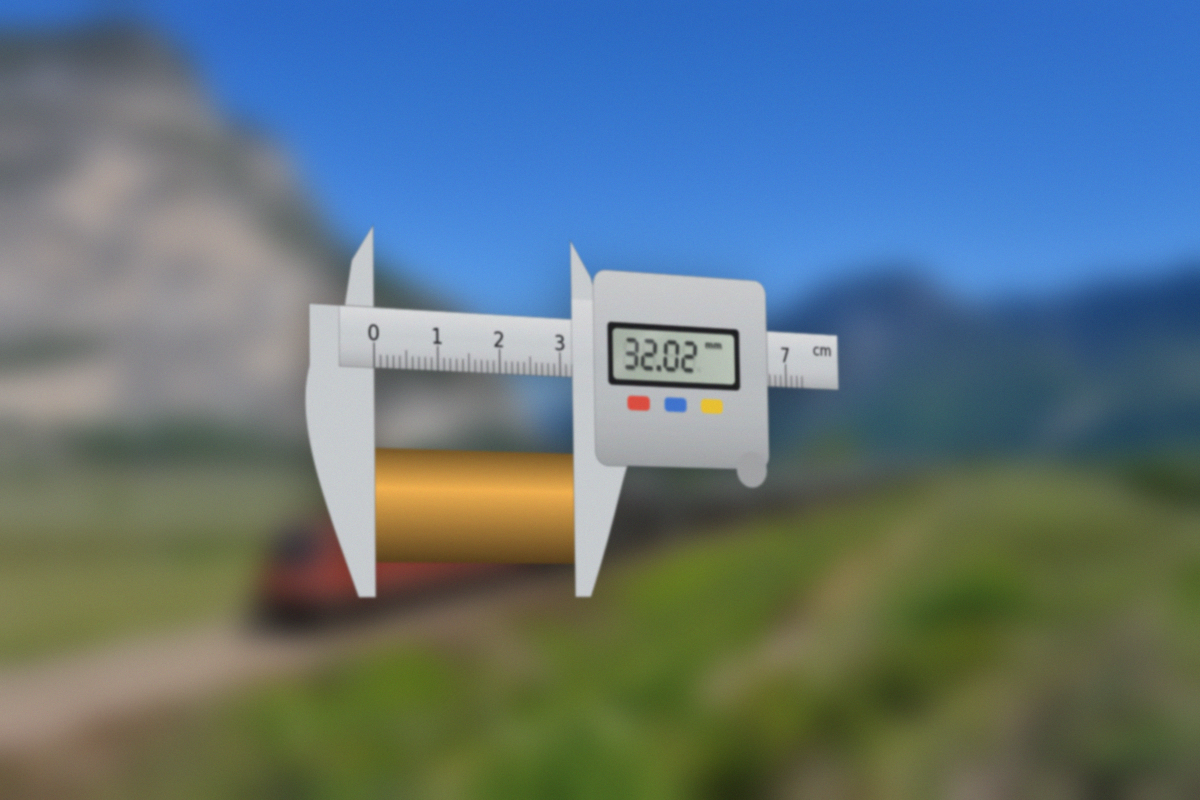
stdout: **32.02** mm
